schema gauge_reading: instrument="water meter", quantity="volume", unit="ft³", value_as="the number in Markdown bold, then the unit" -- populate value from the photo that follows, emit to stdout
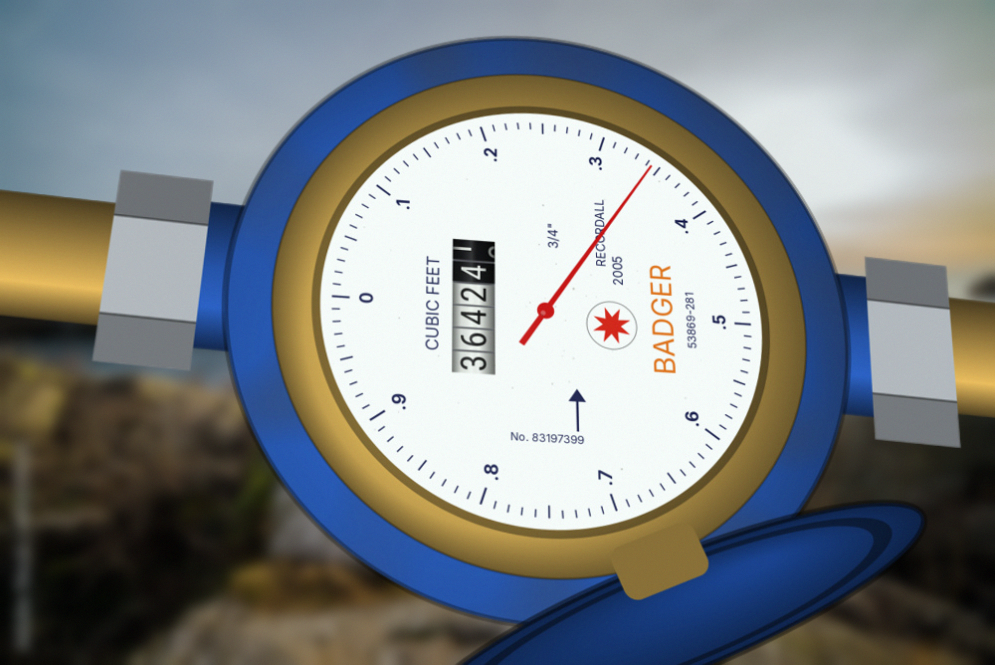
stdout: **364241.34** ft³
